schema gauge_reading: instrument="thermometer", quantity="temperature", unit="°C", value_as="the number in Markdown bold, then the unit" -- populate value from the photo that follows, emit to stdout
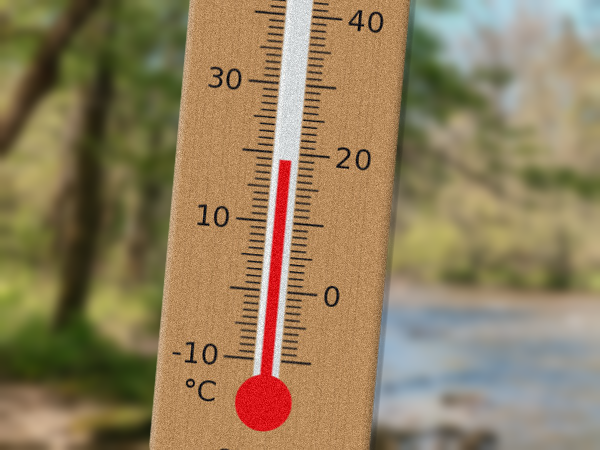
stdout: **19** °C
